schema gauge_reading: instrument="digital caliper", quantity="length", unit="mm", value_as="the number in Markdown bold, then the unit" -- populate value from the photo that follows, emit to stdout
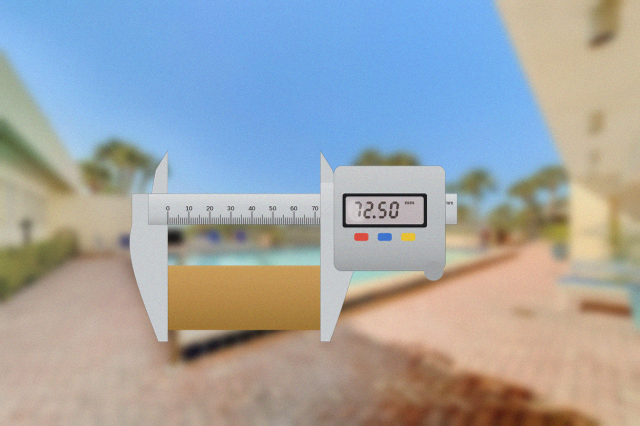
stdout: **72.50** mm
